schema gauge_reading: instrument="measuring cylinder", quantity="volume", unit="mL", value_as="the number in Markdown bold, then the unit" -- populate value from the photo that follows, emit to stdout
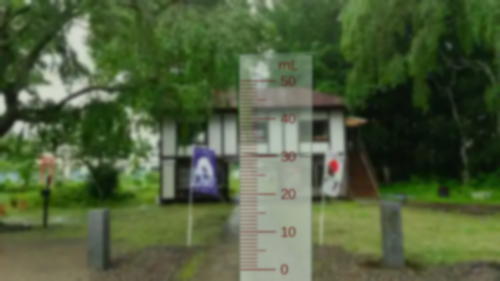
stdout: **30** mL
